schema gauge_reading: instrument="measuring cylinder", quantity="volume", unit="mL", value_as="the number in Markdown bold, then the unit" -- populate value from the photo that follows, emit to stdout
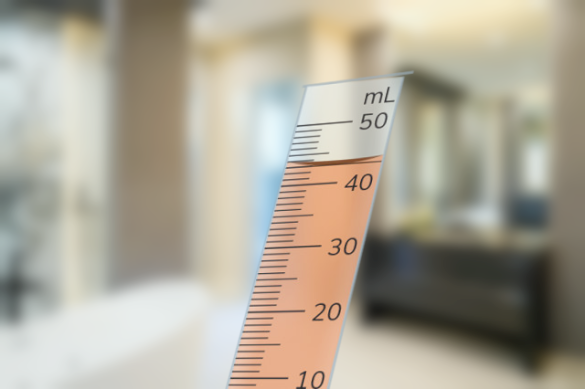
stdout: **43** mL
